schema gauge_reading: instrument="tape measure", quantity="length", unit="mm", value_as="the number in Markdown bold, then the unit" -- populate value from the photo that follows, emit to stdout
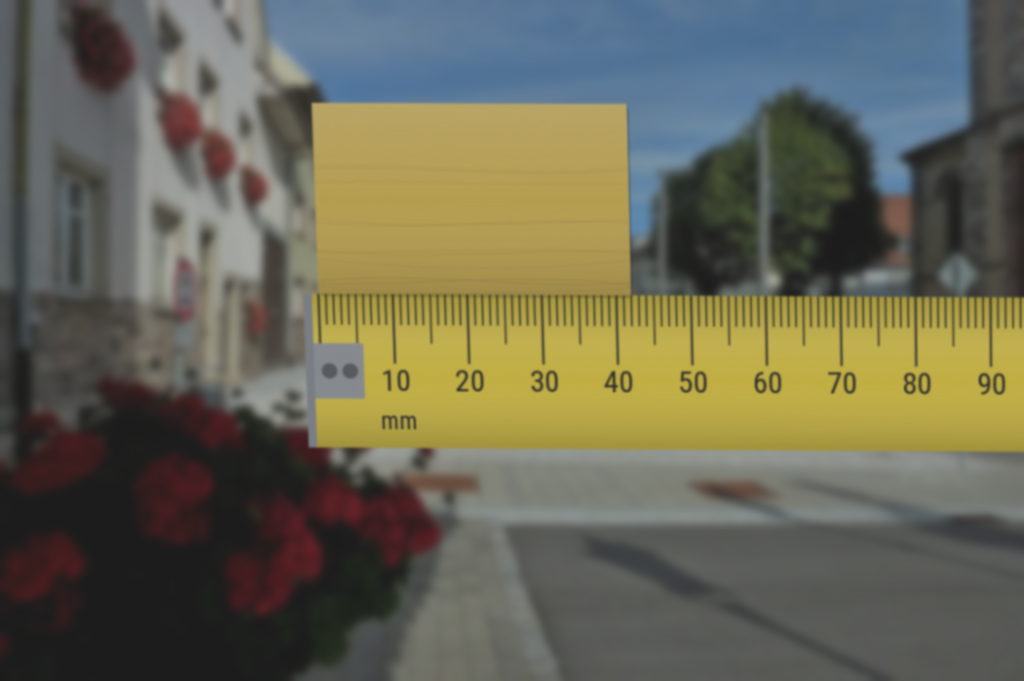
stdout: **42** mm
